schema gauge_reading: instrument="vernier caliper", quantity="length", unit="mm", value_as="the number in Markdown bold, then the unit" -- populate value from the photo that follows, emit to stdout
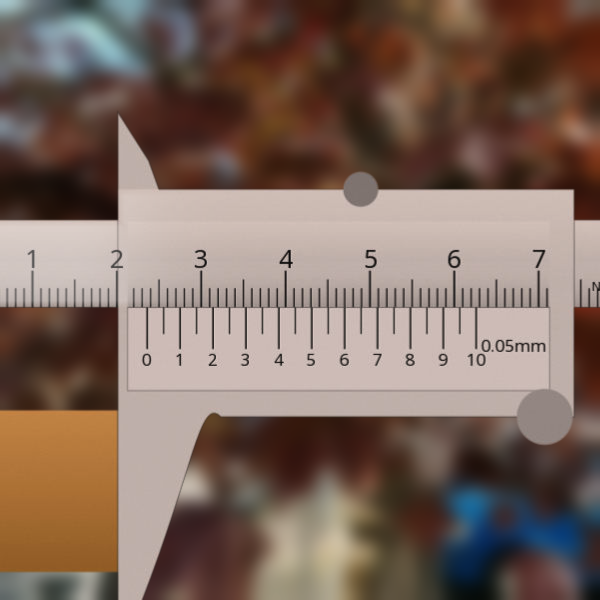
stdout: **23.6** mm
